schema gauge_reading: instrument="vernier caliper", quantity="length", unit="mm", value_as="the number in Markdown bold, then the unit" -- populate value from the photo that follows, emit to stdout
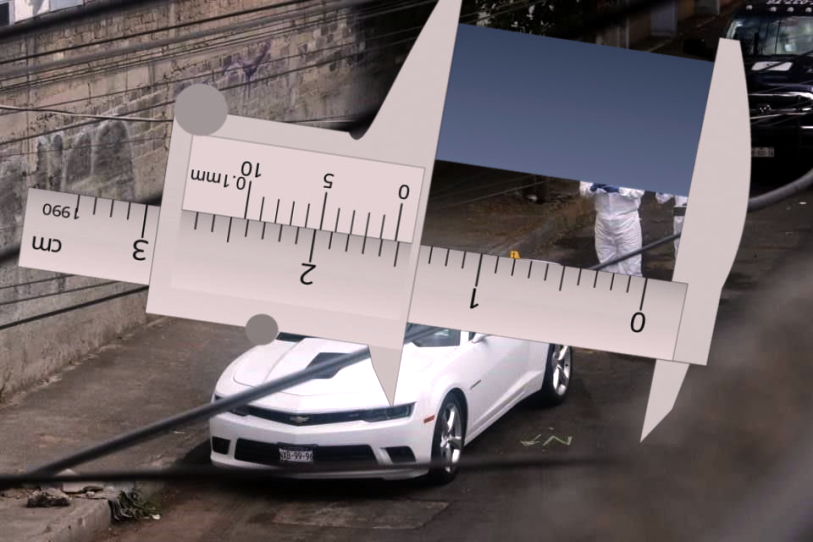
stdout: **15.2** mm
